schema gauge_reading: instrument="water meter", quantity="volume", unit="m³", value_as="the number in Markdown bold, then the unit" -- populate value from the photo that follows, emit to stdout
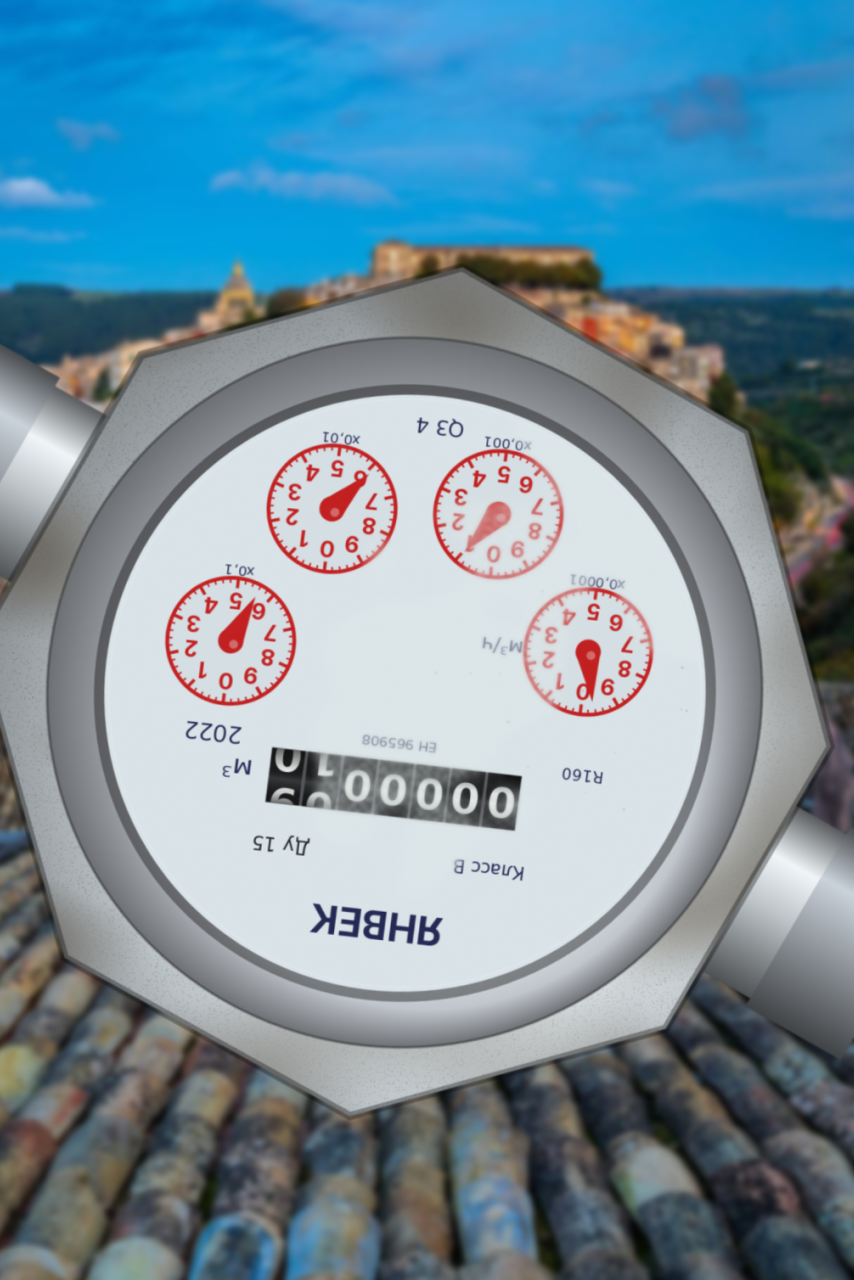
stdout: **9.5609** m³
